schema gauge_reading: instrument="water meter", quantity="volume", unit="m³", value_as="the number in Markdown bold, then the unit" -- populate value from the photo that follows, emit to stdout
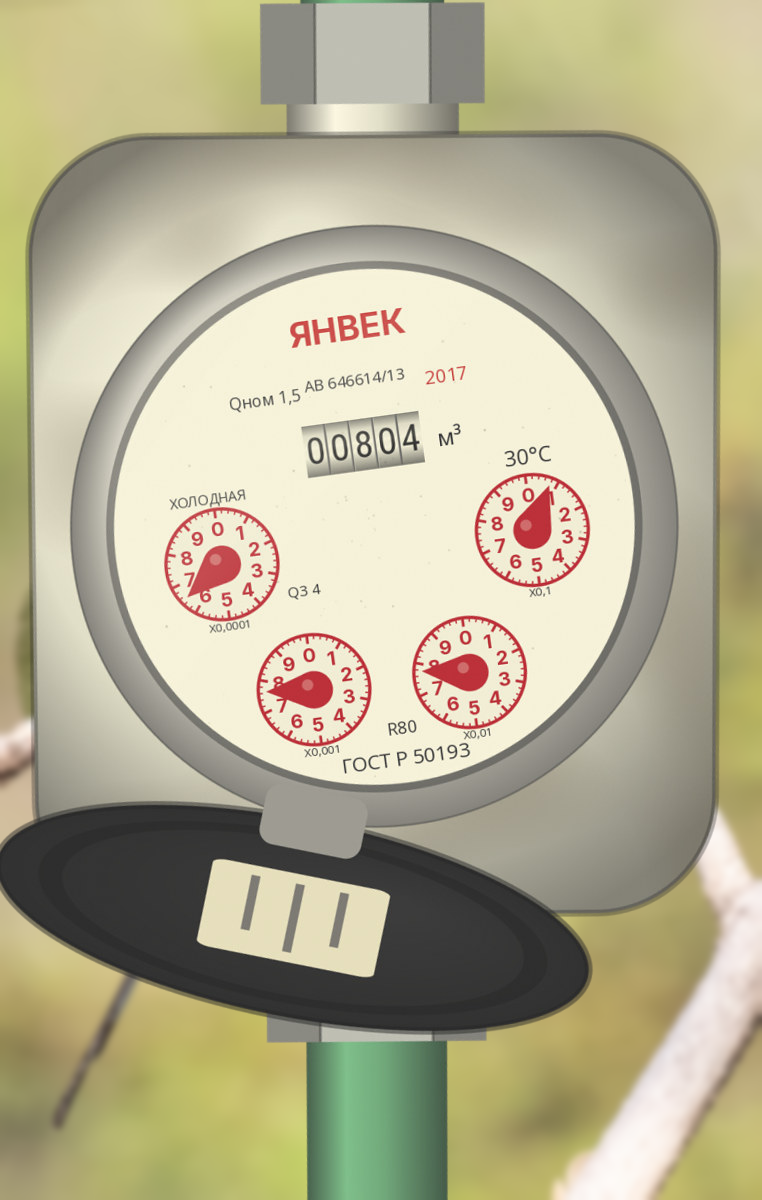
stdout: **804.0776** m³
